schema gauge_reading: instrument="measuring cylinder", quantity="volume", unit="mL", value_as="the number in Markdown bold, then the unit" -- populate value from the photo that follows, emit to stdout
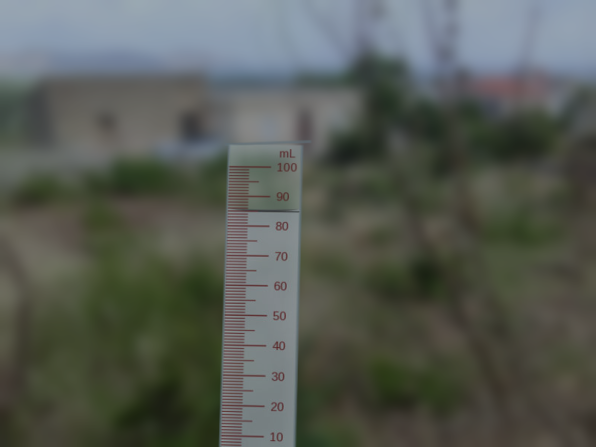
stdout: **85** mL
